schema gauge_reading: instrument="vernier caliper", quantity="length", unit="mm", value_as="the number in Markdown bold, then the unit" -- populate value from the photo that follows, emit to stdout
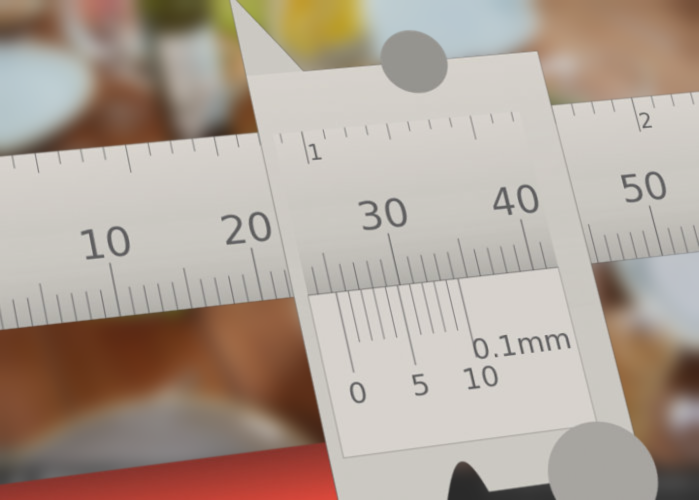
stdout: **25.3** mm
